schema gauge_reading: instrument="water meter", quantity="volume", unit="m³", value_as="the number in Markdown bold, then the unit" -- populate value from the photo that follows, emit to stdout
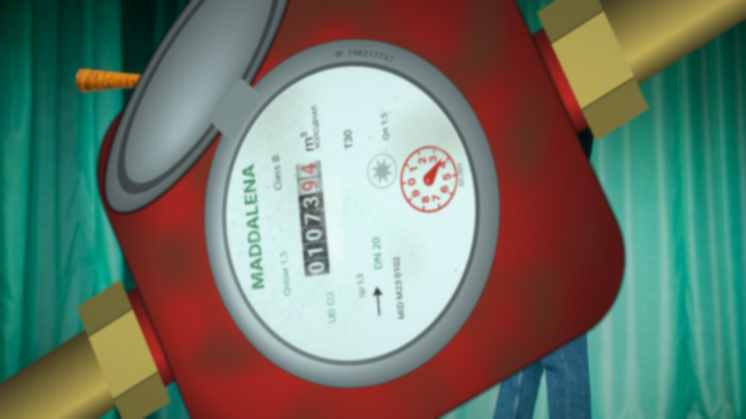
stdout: **1073.943** m³
